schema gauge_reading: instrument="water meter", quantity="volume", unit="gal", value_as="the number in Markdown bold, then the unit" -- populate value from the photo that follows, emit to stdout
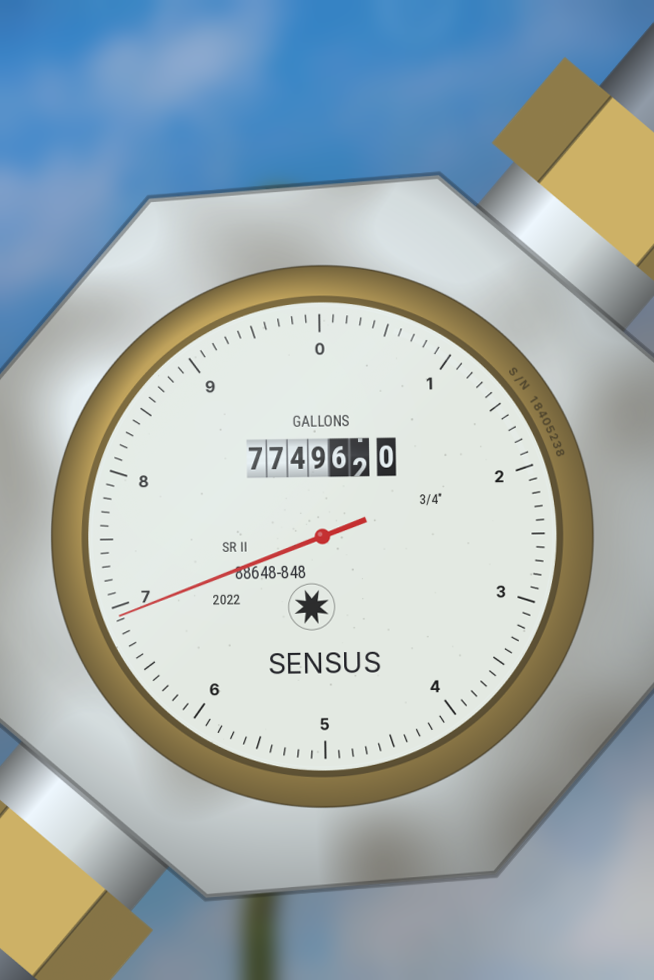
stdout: **7749616.9** gal
